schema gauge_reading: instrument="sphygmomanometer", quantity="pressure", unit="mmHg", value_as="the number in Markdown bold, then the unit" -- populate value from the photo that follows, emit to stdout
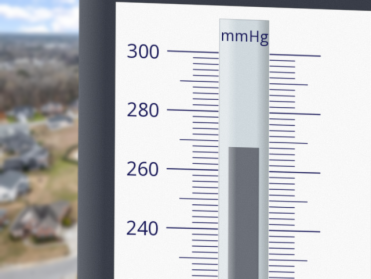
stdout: **268** mmHg
